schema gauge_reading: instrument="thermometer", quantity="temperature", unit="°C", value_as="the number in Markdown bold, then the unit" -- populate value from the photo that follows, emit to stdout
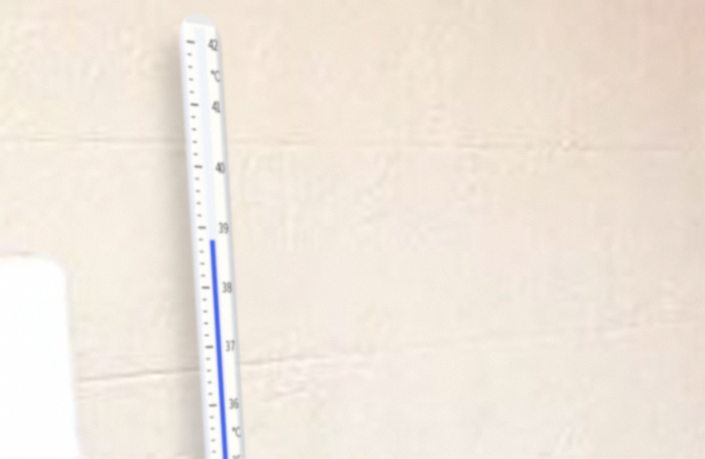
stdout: **38.8** °C
